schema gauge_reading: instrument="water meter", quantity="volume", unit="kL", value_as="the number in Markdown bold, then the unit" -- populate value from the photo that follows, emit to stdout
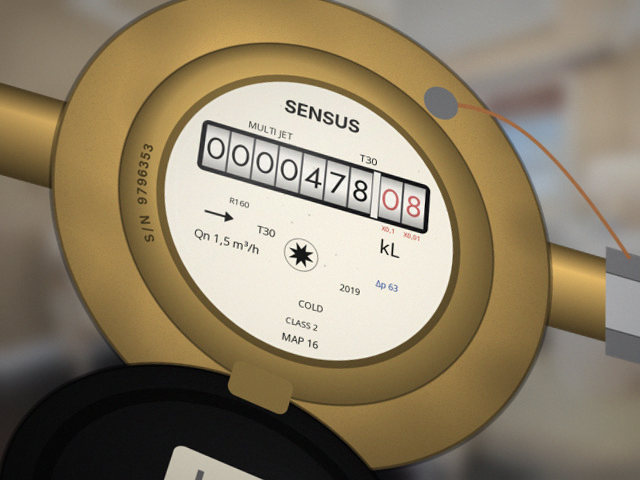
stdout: **478.08** kL
